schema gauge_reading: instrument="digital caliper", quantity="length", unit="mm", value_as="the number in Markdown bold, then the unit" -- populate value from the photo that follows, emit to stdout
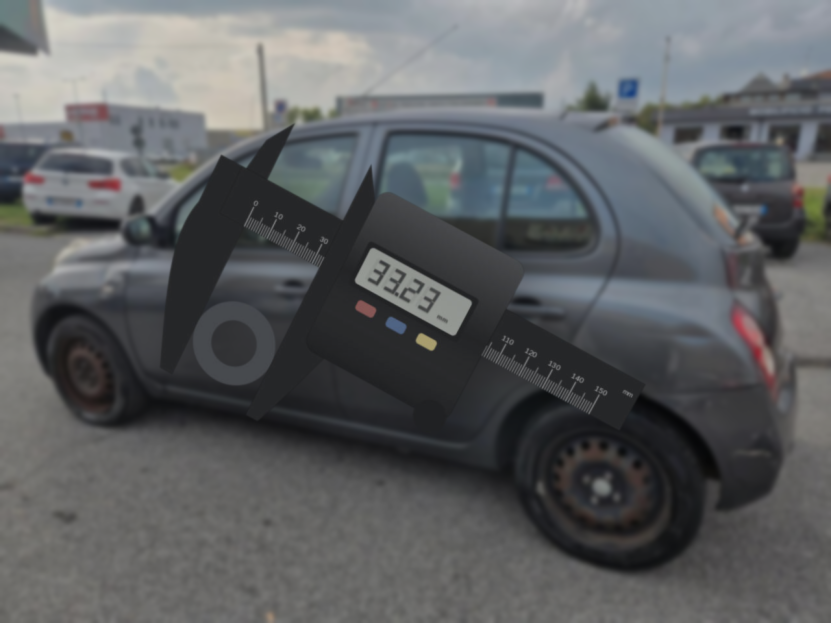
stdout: **33.23** mm
